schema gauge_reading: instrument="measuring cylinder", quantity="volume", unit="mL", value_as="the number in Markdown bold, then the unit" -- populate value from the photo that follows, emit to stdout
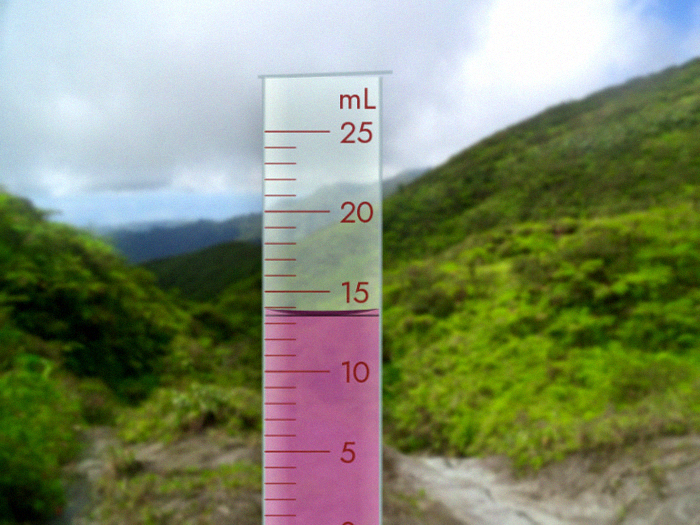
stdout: **13.5** mL
